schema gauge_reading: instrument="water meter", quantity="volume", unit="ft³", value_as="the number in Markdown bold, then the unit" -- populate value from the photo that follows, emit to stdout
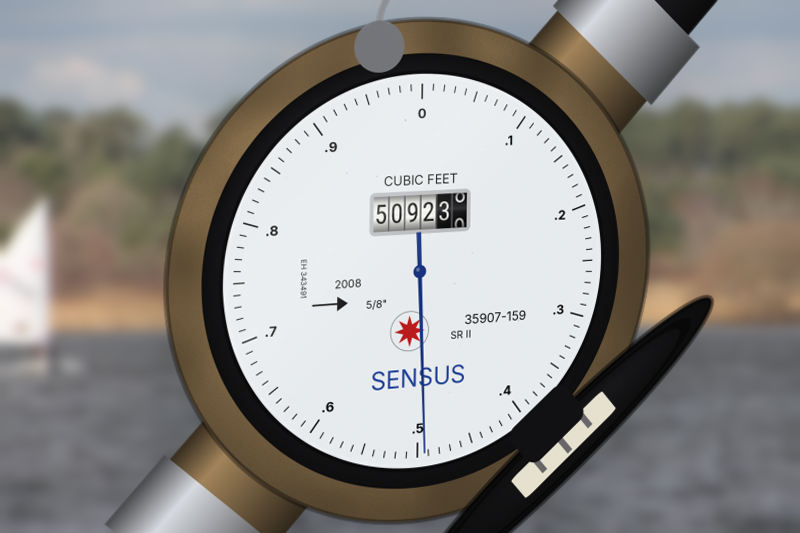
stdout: **509238.49** ft³
